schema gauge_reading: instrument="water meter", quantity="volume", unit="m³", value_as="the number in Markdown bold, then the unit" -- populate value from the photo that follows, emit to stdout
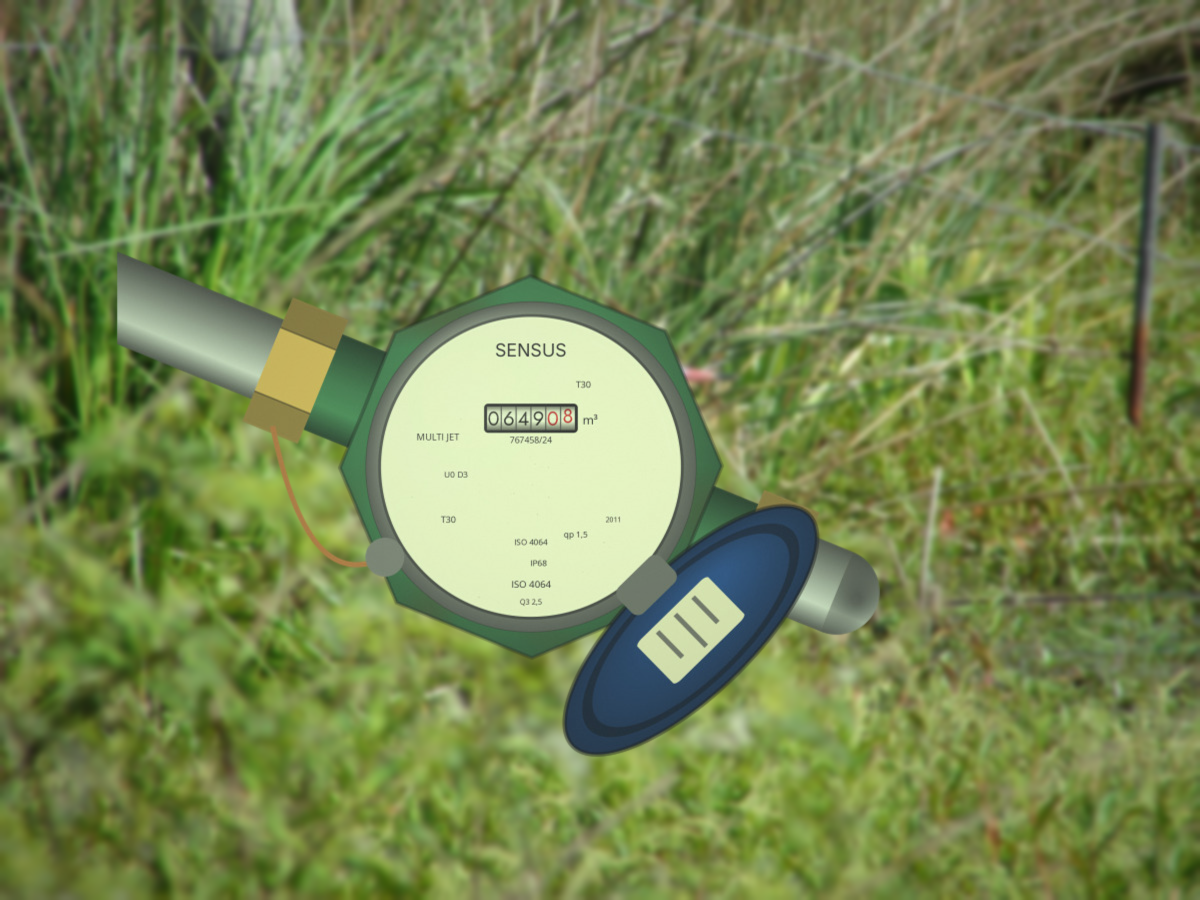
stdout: **649.08** m³
